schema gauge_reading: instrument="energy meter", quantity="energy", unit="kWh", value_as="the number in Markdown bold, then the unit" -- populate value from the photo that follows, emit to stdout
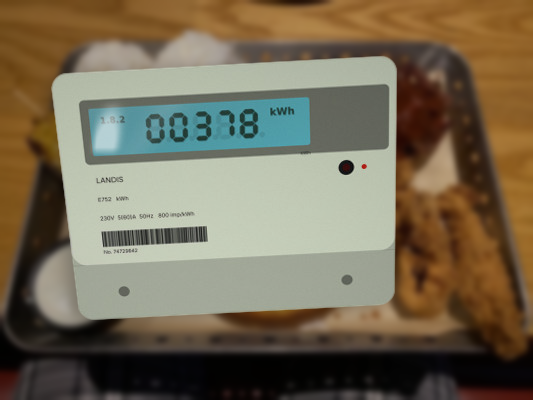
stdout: **378** kWh
